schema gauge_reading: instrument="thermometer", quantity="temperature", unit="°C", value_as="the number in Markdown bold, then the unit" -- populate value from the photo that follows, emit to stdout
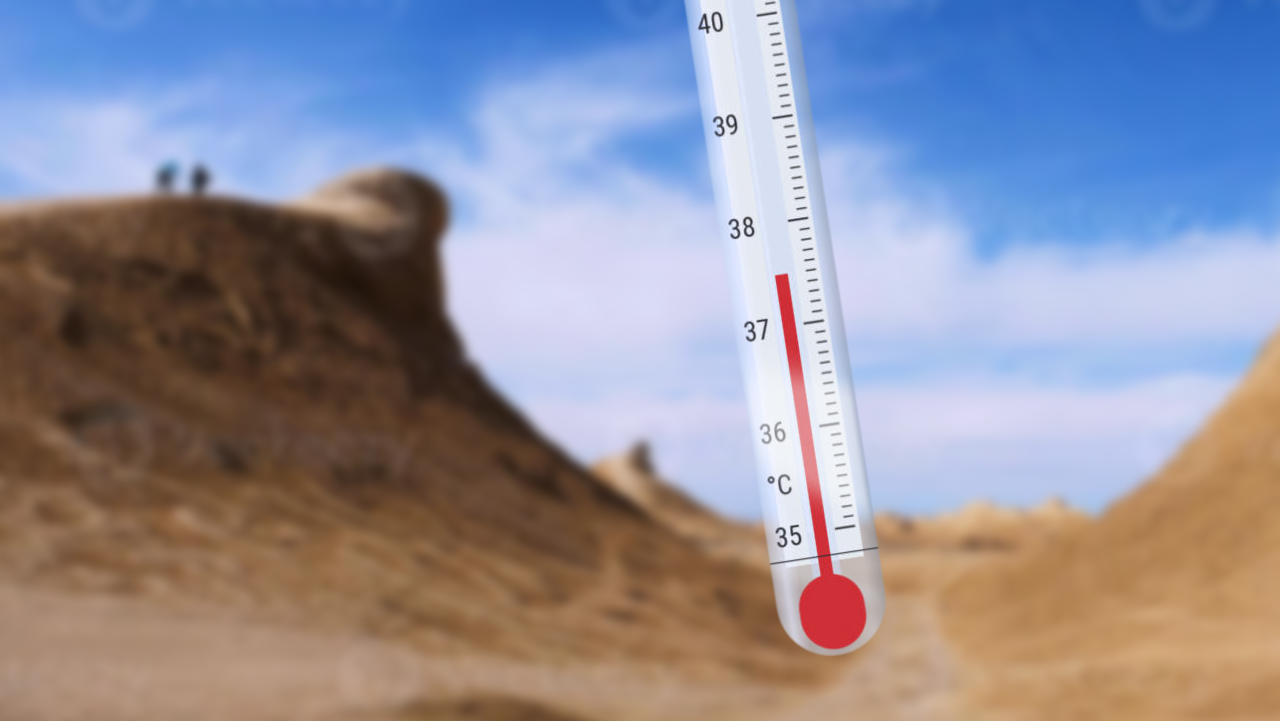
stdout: **37.5** °C
